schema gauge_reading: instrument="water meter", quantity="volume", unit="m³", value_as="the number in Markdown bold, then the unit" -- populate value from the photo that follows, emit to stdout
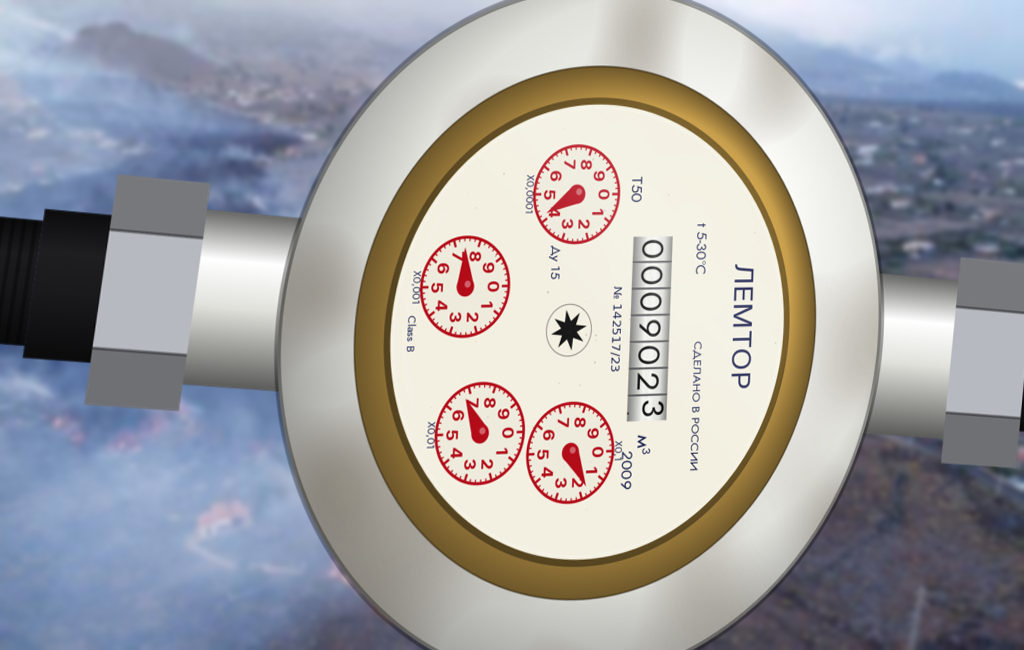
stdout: **9023.1674** m³
